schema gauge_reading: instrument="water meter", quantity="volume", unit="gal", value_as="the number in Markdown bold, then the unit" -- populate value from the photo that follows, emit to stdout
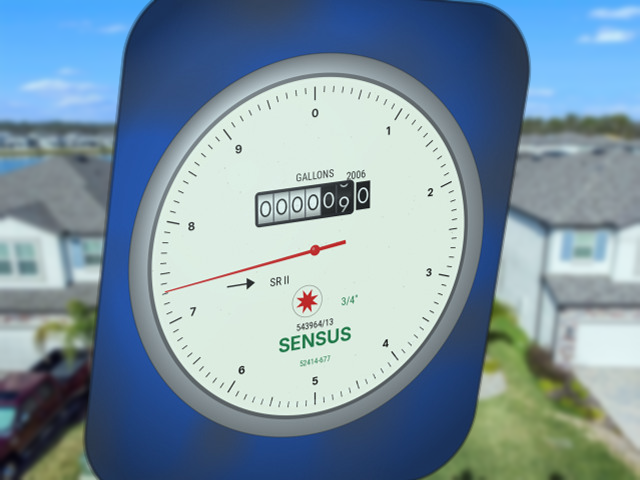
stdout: **87.3** gal
